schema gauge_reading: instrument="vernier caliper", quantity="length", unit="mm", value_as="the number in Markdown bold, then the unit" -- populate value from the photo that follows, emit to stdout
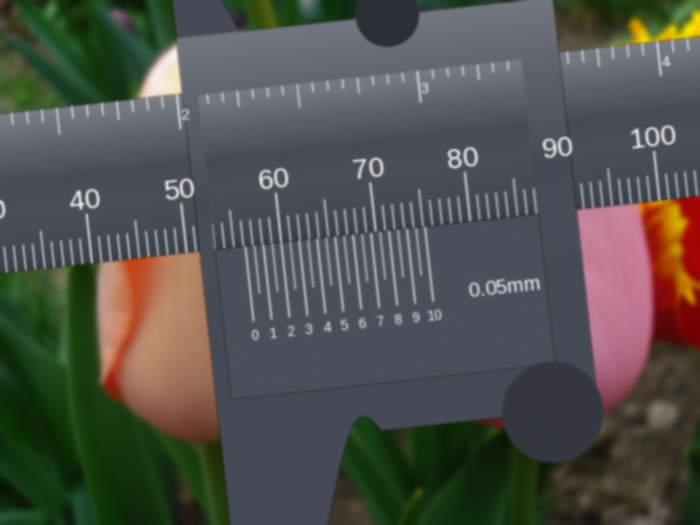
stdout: **56.2** mm
